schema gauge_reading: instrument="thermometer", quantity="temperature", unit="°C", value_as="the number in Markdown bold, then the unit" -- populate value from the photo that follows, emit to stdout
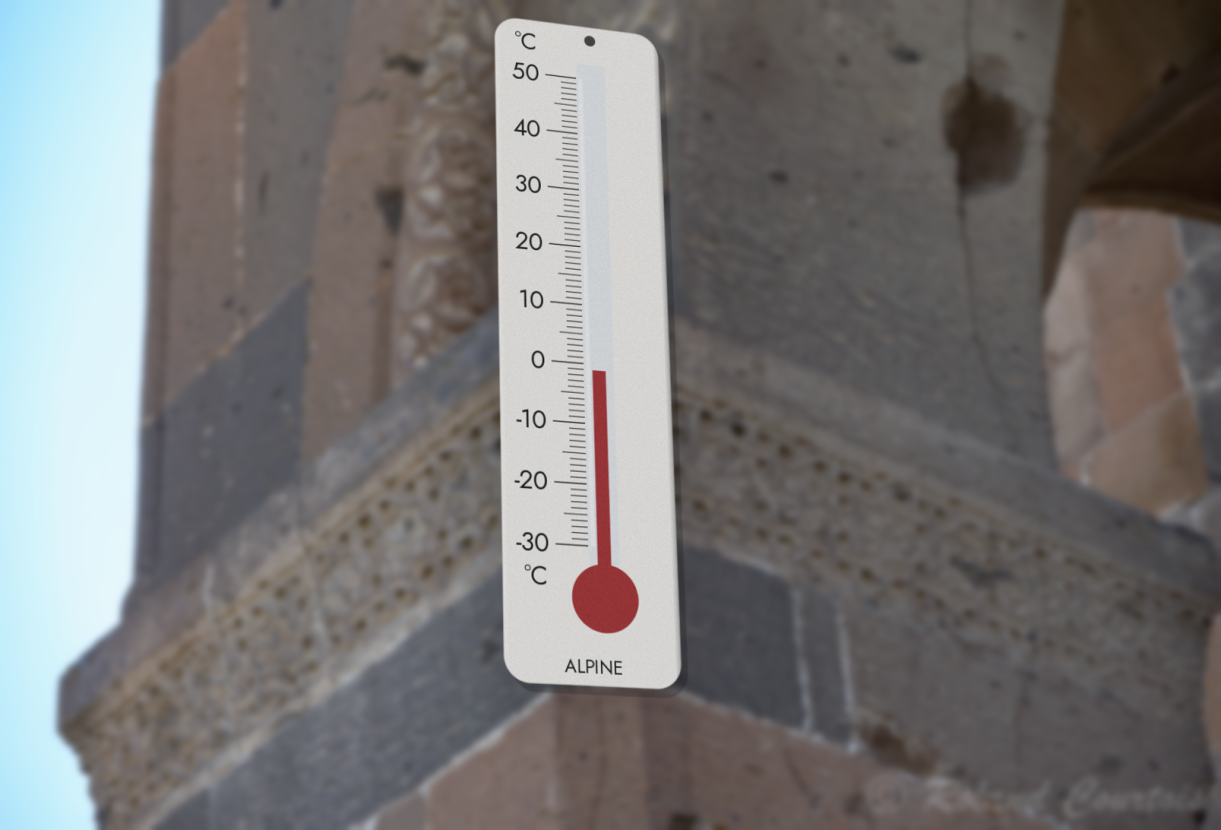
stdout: **-1** °C
